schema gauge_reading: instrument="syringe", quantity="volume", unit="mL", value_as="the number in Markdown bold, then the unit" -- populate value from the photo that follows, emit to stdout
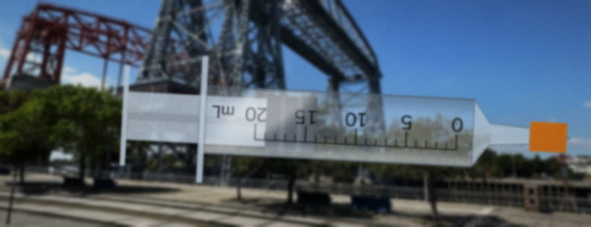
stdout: **14** mL
